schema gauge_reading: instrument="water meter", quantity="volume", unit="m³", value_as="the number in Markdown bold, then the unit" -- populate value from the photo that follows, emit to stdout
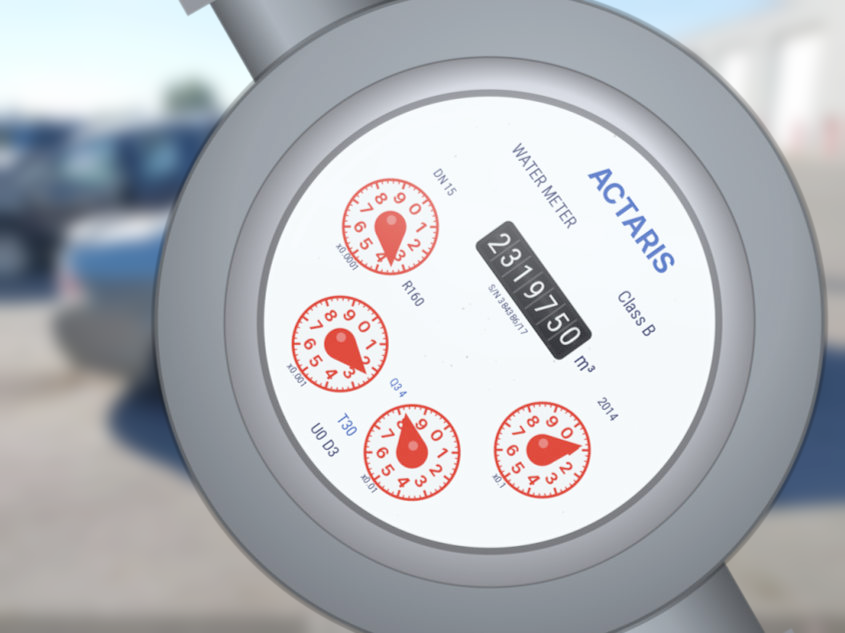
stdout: **2319750.0823** m³
